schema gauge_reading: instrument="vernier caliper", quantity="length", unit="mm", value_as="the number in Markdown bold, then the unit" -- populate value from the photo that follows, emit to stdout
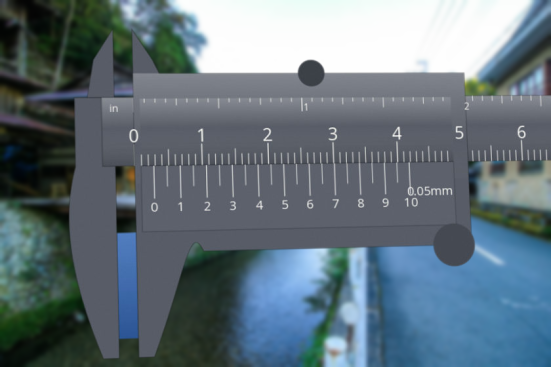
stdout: **2.8** mm
